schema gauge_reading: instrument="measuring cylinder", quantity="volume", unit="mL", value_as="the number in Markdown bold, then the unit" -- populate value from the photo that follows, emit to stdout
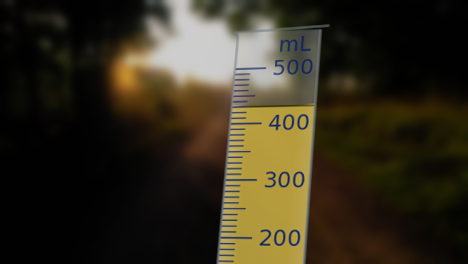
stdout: **430** mL
